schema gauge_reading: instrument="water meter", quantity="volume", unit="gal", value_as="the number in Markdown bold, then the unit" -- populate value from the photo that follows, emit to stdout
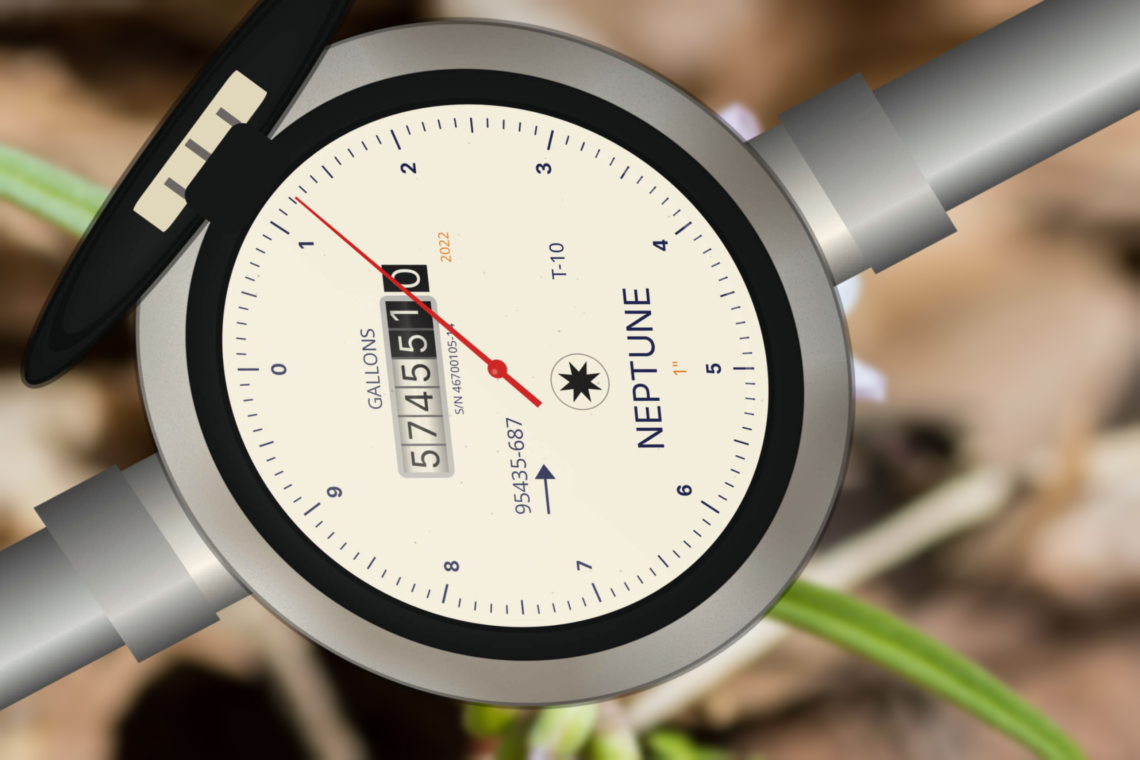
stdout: **5745511.2** gal
